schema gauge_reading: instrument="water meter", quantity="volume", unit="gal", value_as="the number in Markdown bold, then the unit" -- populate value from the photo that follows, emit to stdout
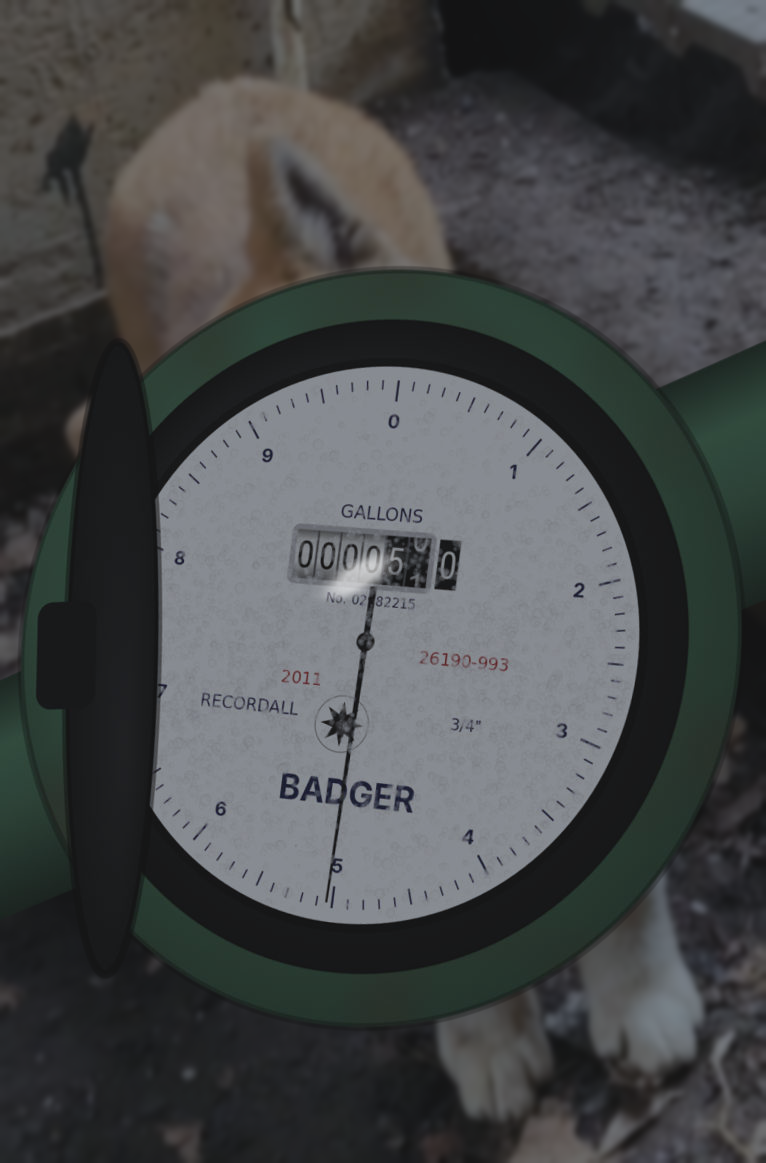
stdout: **505.0** gal
